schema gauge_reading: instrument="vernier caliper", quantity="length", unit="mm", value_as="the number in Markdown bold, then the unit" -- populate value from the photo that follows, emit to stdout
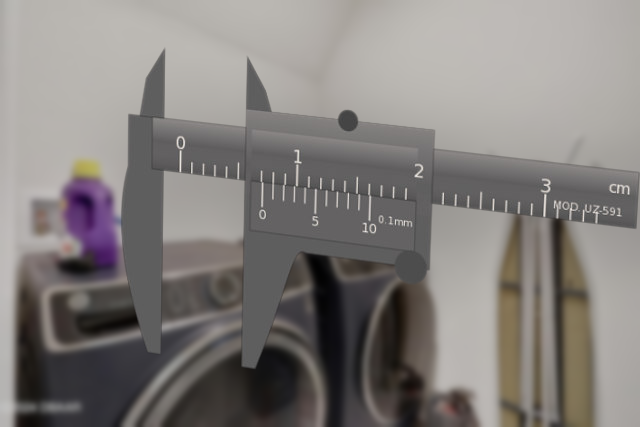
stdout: **7.1** mm
